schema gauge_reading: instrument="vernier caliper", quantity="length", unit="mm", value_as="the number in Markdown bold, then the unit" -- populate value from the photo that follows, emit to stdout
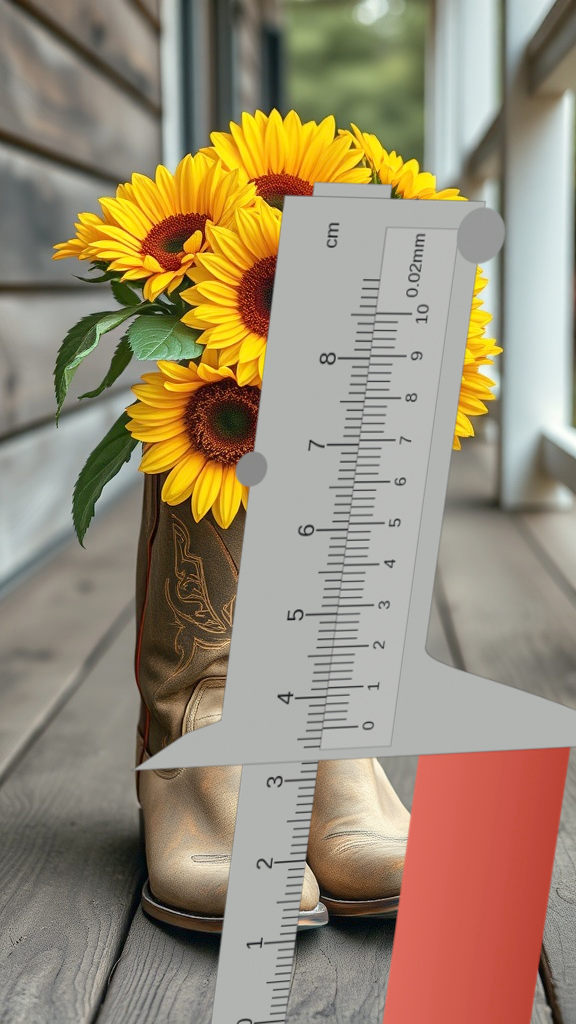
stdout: **36.2** mm
